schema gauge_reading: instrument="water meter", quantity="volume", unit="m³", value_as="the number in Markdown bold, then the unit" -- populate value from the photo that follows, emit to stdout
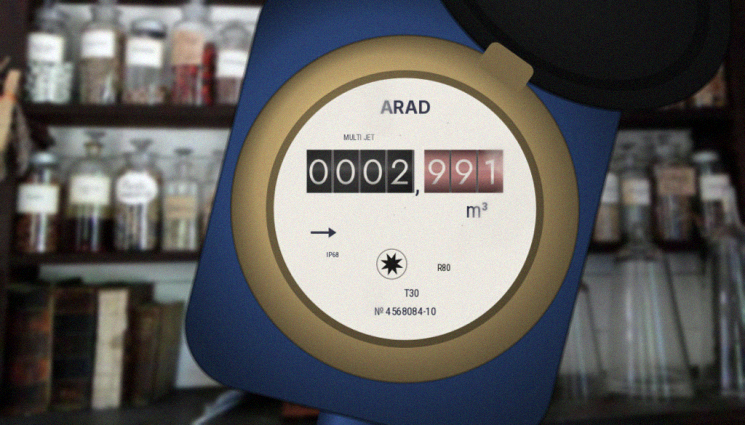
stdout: **2.991** m³
